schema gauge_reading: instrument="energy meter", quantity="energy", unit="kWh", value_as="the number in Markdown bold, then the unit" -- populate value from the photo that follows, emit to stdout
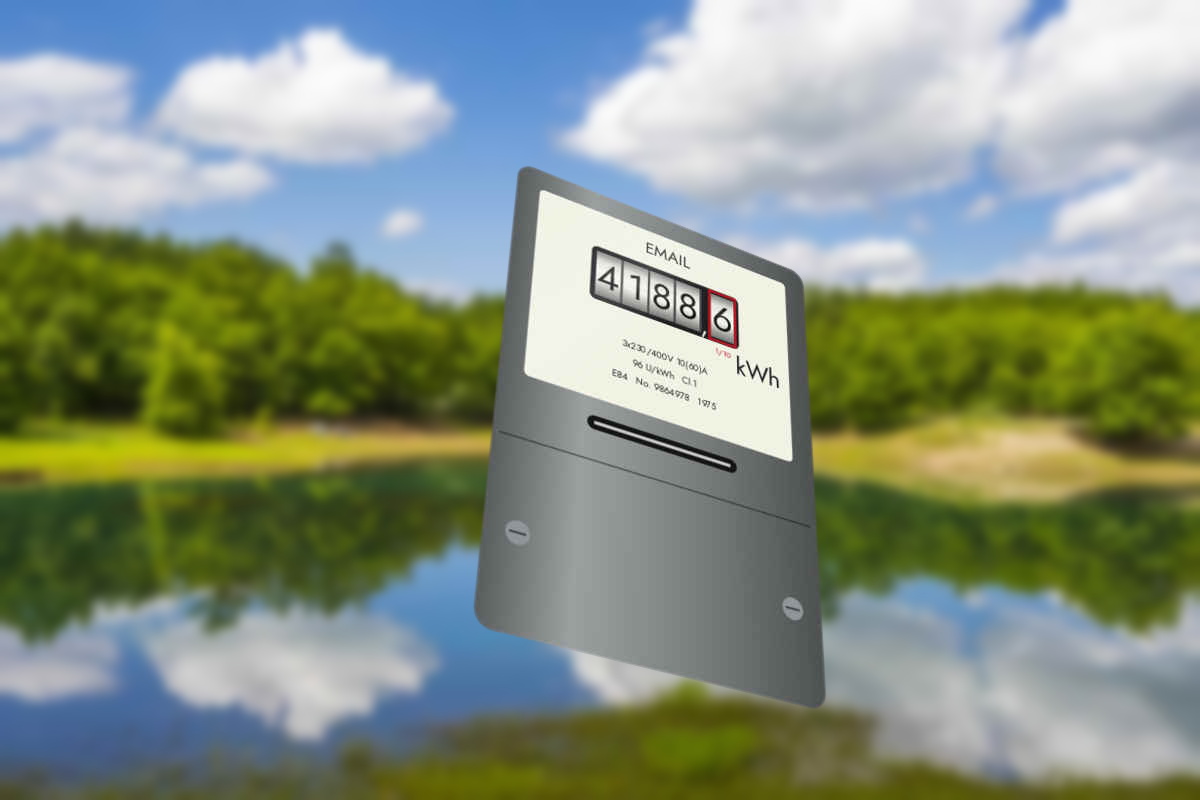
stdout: **4188.6** kWh
